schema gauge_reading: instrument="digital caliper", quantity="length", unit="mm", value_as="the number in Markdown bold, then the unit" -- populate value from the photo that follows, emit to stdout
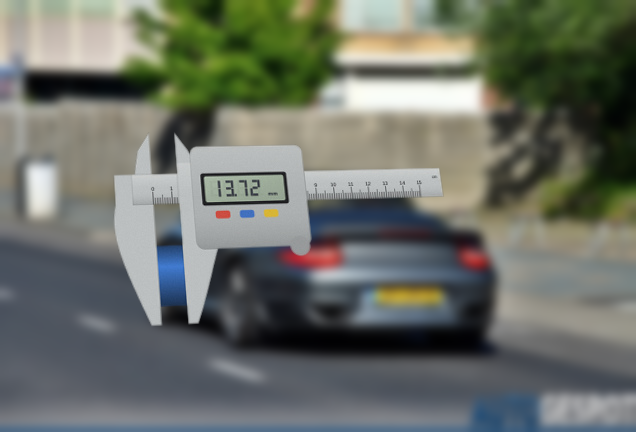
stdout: **13.72** mm
